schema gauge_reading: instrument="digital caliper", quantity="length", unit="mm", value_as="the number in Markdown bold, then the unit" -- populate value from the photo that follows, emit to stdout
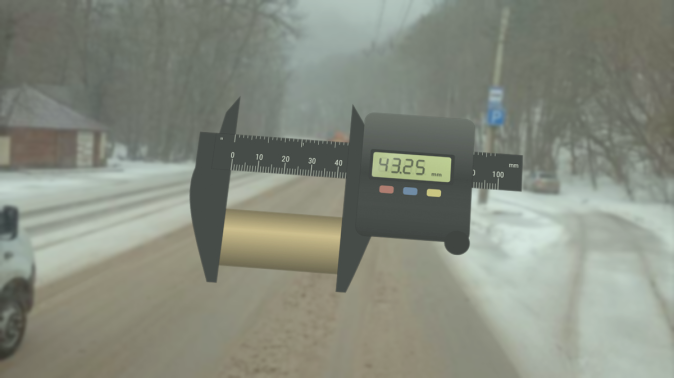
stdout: **43.25** mm
